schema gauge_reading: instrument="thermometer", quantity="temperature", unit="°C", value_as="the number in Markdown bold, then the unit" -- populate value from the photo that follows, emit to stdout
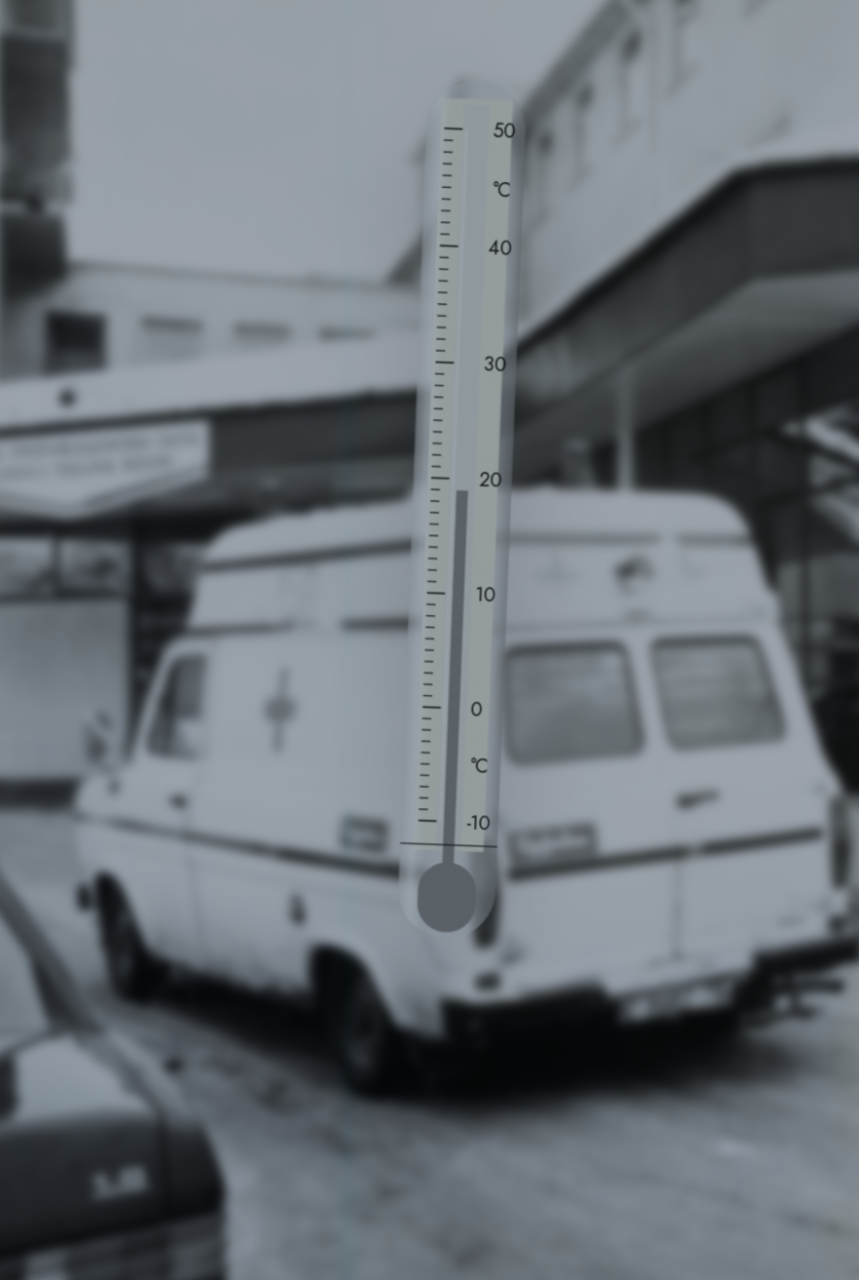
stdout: **19** °C
